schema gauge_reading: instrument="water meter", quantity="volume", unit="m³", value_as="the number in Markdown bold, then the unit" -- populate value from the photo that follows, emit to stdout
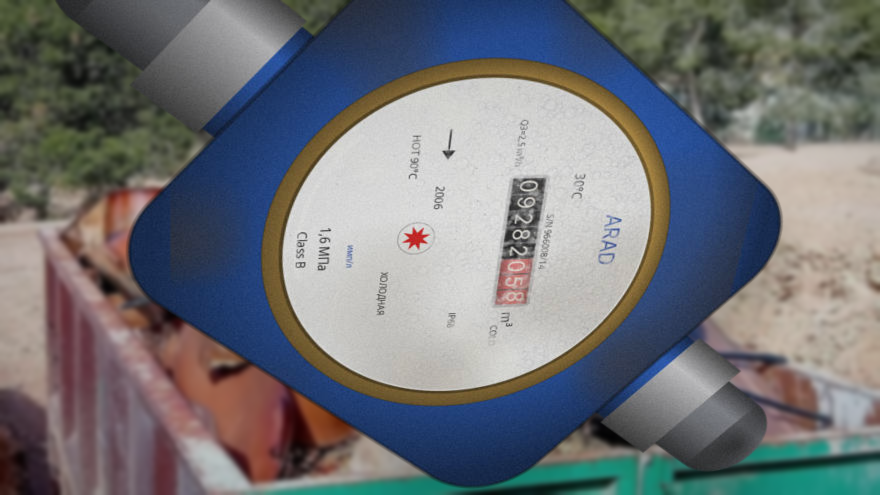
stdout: **9282.058** m³
